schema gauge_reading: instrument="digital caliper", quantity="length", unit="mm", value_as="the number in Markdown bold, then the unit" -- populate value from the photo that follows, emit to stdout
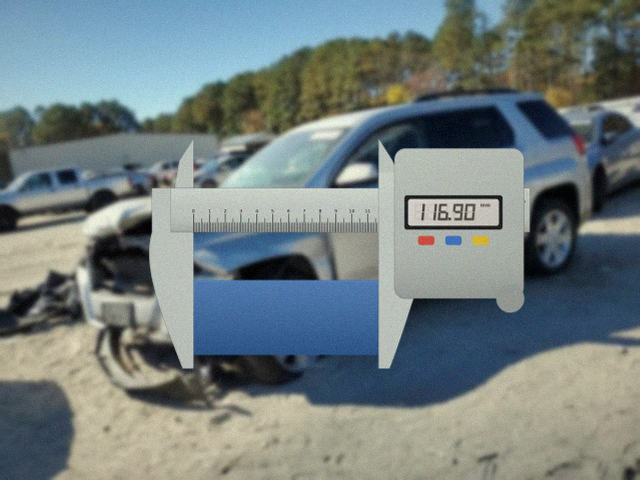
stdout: **116.90** mm
